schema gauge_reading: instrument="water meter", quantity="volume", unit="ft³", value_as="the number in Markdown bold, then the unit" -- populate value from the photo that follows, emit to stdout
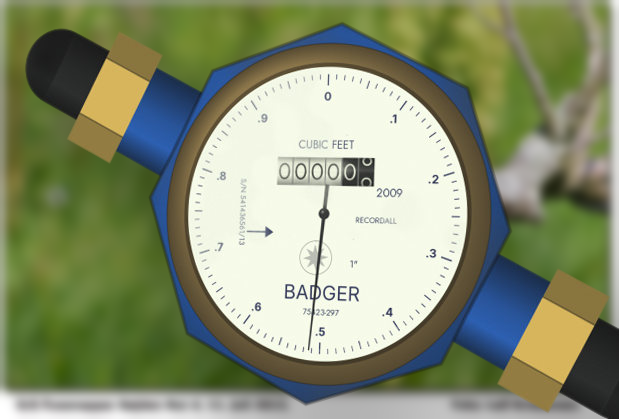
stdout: **8.51** ft³
